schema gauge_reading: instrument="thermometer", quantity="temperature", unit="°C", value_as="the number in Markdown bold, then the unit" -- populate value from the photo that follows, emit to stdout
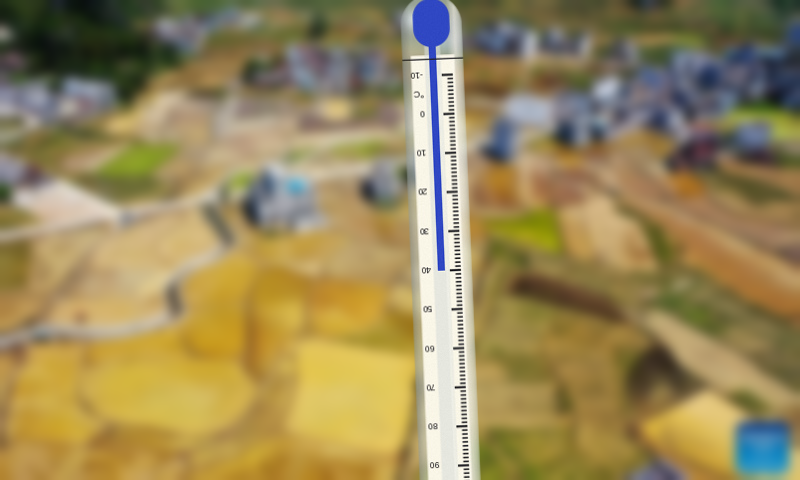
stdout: **40** °C
